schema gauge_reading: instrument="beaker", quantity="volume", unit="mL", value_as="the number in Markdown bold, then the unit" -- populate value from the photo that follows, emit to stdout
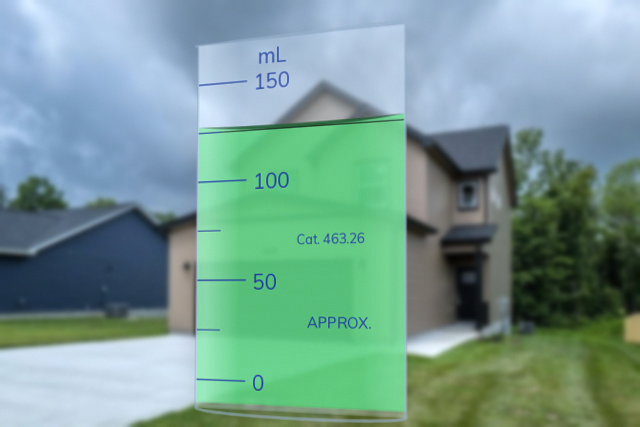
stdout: **125** mL
